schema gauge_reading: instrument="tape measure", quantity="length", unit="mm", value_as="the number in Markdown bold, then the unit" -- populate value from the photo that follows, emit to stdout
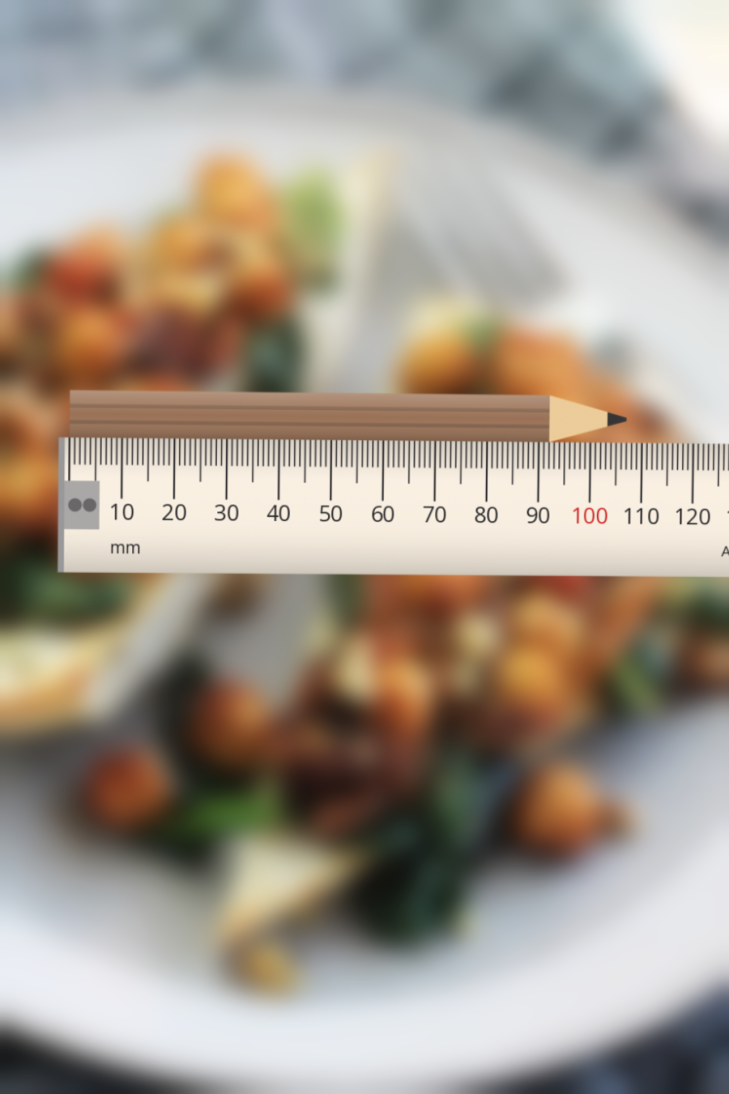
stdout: **107** mm
